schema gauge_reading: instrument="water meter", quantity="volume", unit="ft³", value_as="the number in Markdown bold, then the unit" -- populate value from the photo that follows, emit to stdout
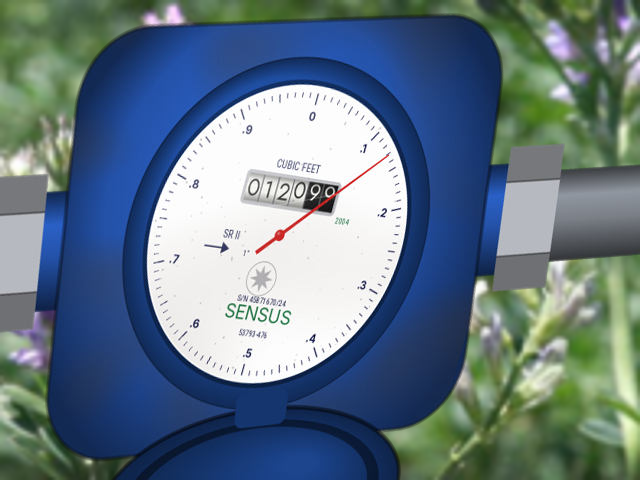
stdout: **12099.13** ft³
